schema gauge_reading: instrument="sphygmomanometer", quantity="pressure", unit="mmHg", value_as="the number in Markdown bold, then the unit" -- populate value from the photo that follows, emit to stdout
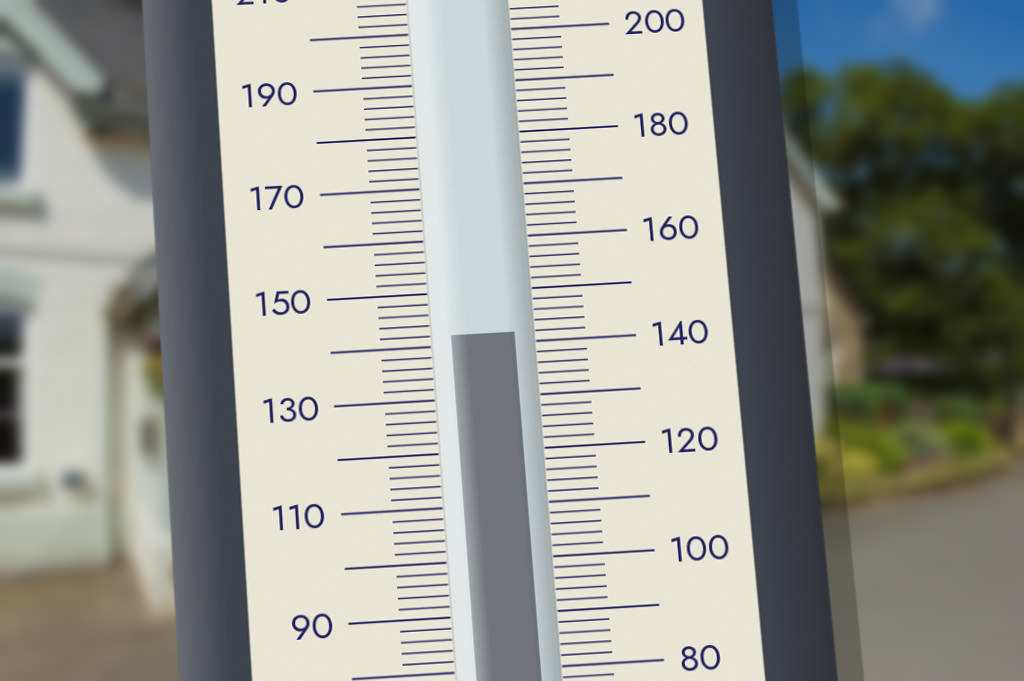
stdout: **142** mmHg
